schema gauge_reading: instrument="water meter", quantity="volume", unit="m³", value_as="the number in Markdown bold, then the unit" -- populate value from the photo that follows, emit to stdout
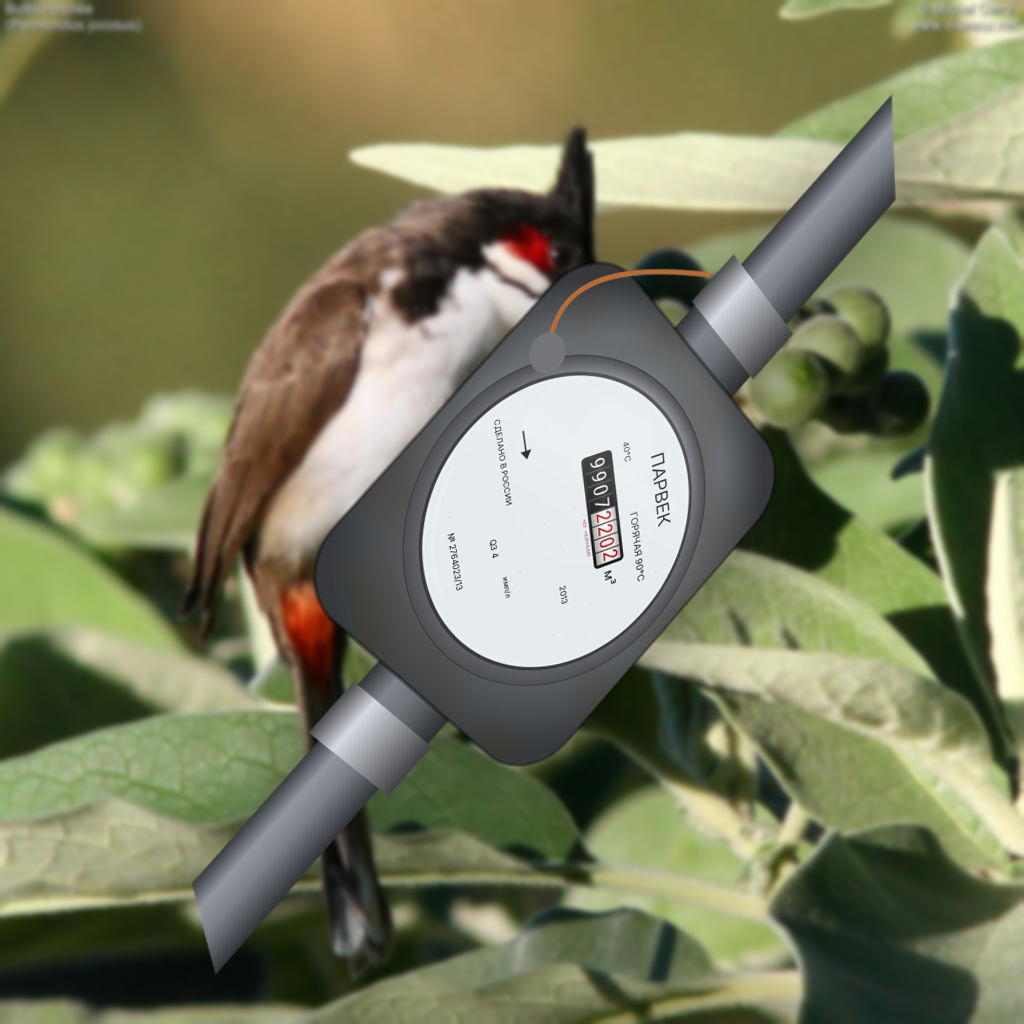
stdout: **9907.2202** m³
